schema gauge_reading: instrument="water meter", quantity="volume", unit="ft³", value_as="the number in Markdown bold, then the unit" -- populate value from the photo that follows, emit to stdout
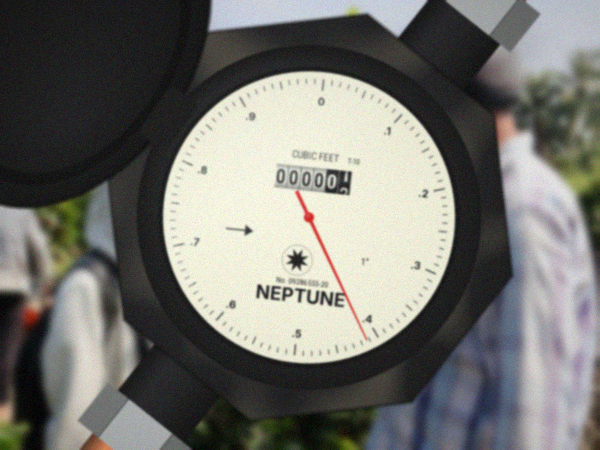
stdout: **1.41** ft³
